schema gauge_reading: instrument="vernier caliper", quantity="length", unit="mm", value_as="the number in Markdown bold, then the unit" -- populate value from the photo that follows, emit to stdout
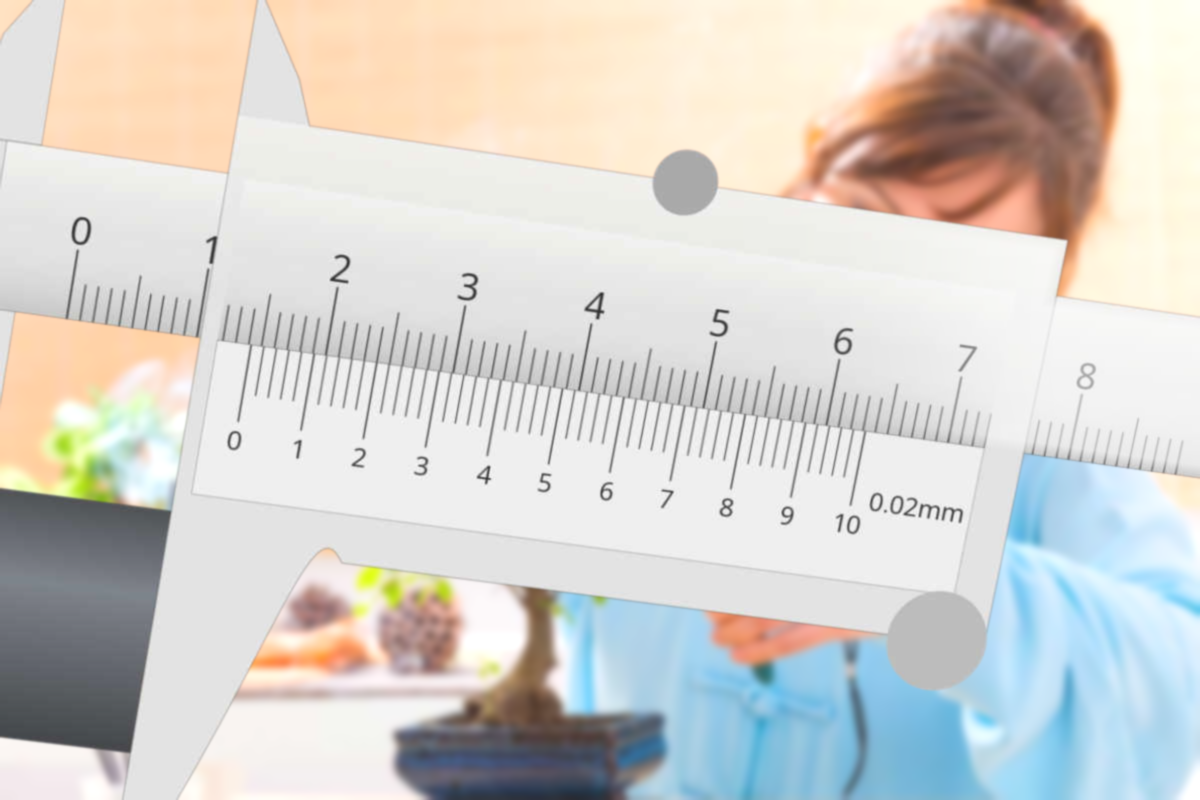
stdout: **14.2** mm
